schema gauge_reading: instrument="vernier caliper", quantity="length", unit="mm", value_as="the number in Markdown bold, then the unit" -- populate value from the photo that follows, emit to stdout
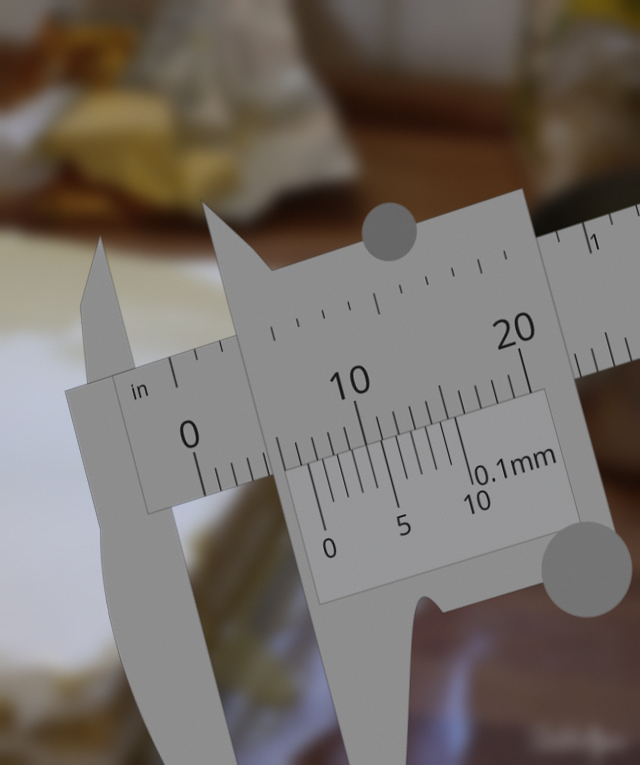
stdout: **6.4** mm
